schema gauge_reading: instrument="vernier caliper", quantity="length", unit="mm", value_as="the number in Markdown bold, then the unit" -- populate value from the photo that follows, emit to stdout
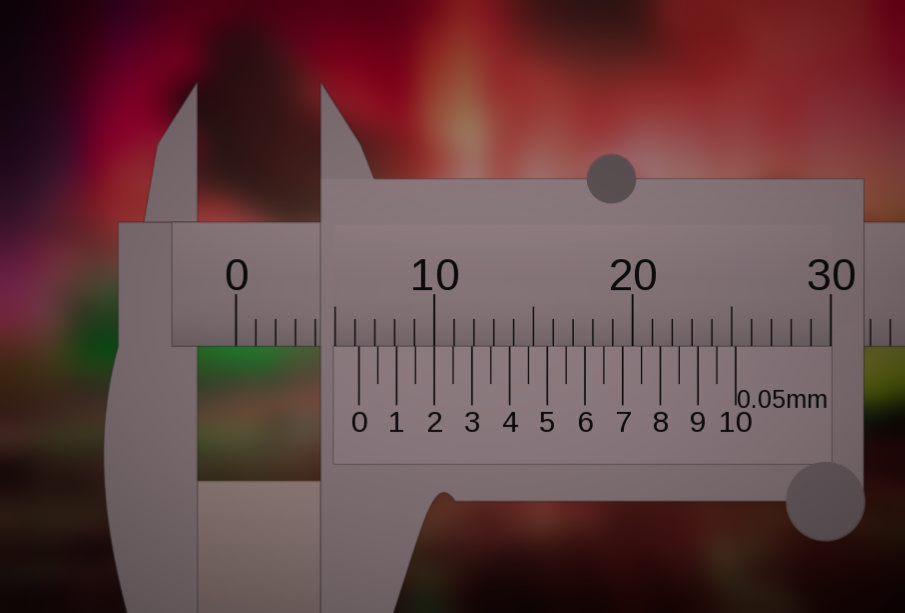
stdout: **6.2** mm
